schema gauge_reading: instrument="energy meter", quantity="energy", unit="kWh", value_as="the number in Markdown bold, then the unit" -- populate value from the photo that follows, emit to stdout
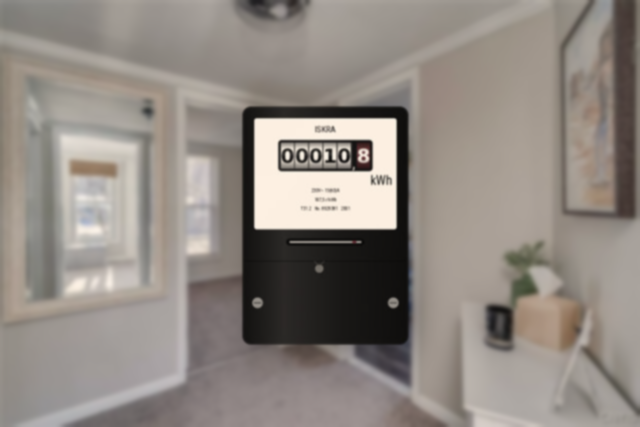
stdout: **10.8** kWh
